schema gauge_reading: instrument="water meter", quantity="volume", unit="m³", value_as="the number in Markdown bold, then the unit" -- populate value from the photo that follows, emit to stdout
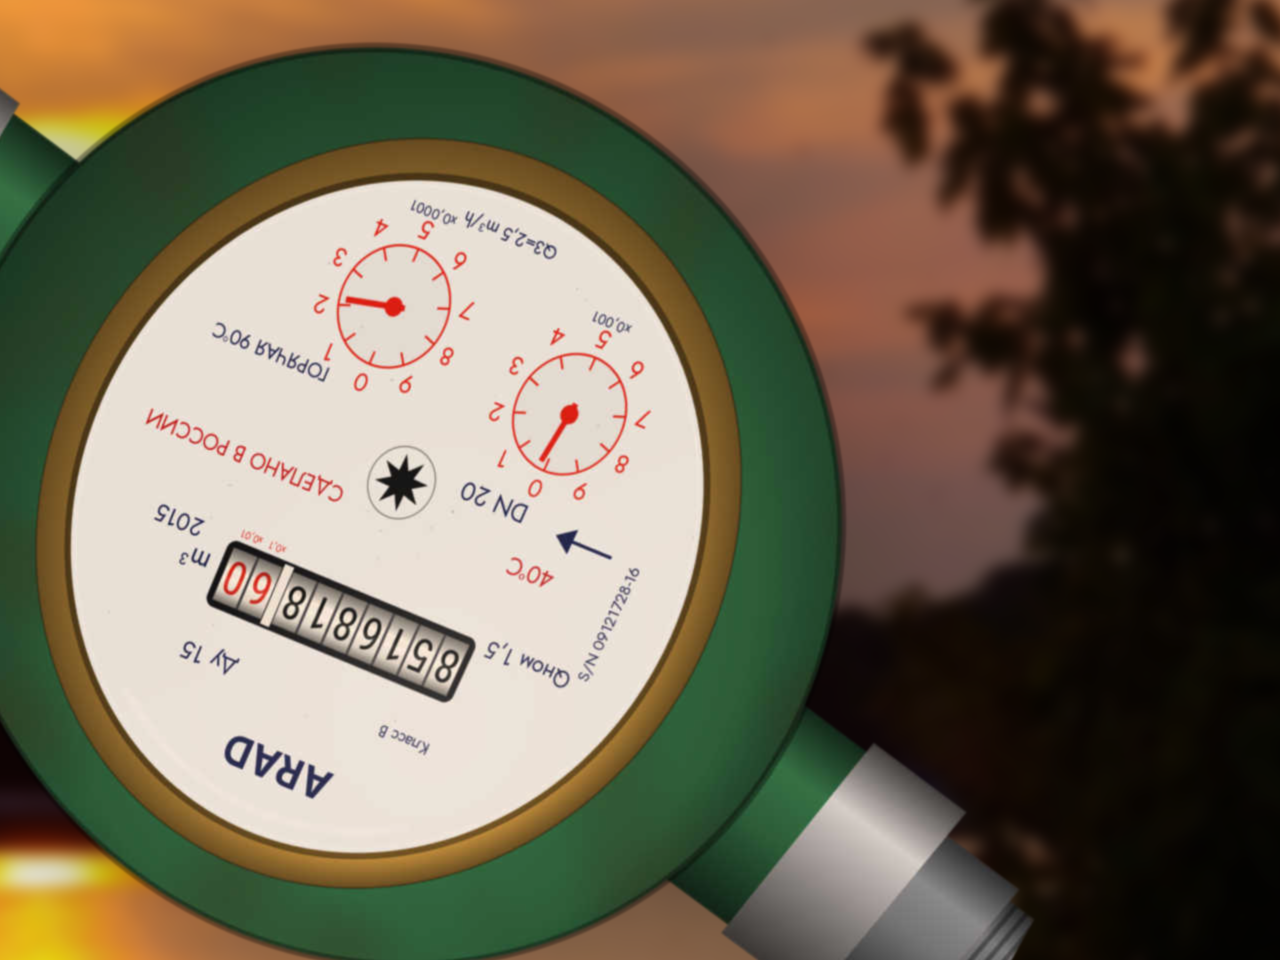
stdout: **8516818.6002** m³
